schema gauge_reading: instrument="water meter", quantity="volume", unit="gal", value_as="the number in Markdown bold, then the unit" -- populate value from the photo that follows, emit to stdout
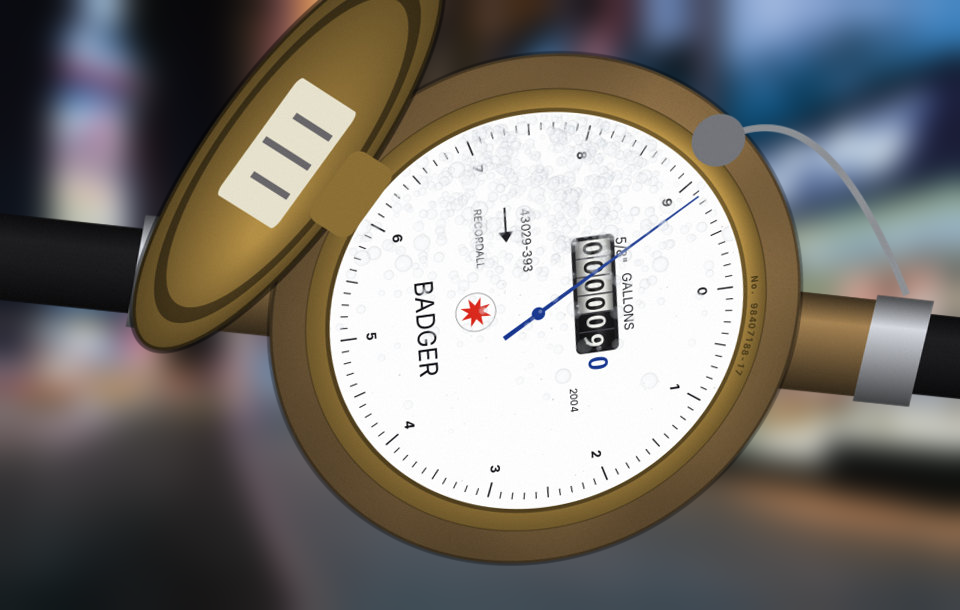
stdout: **89.1** gal
